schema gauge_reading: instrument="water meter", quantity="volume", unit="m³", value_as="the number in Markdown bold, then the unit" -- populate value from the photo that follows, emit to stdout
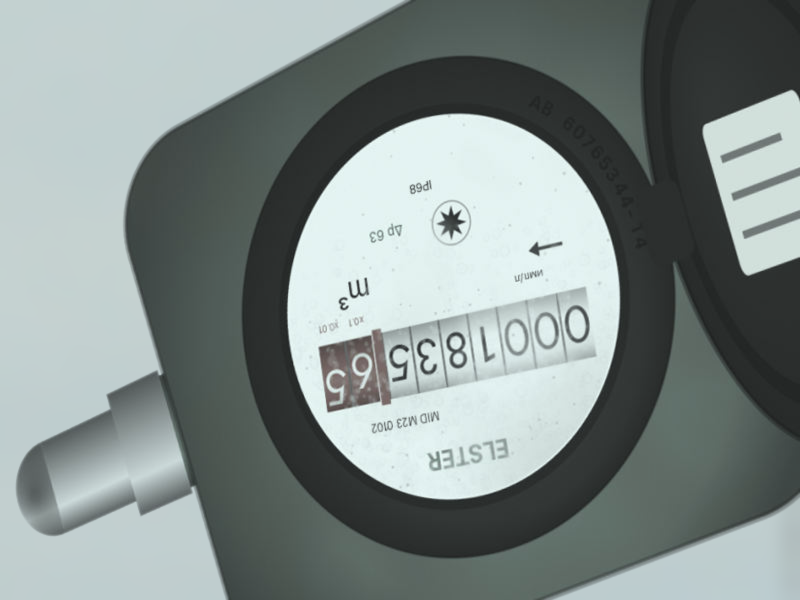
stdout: **1835.65** m³
